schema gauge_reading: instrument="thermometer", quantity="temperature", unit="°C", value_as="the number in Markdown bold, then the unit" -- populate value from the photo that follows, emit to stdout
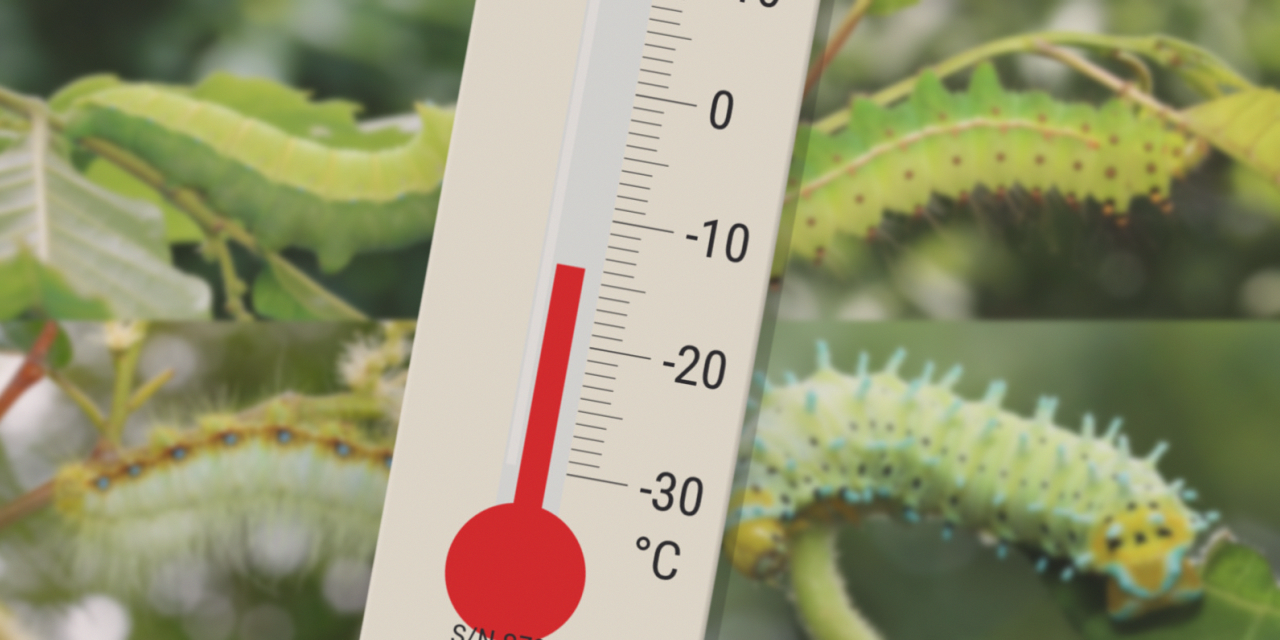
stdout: **-14** °C
